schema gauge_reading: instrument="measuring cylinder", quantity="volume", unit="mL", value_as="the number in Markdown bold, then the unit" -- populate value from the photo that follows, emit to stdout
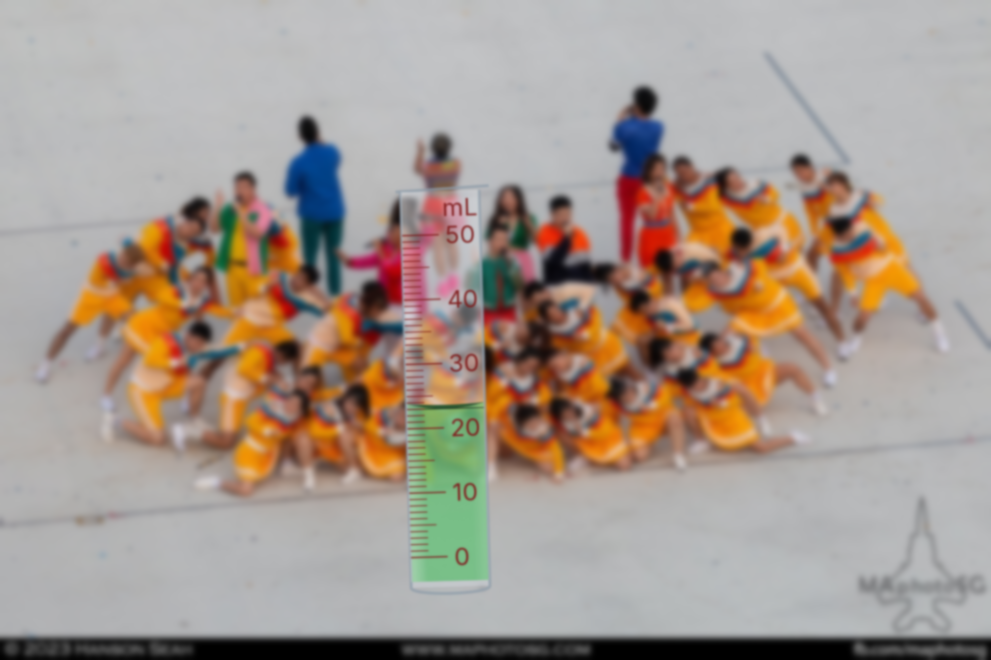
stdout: **23** mL
